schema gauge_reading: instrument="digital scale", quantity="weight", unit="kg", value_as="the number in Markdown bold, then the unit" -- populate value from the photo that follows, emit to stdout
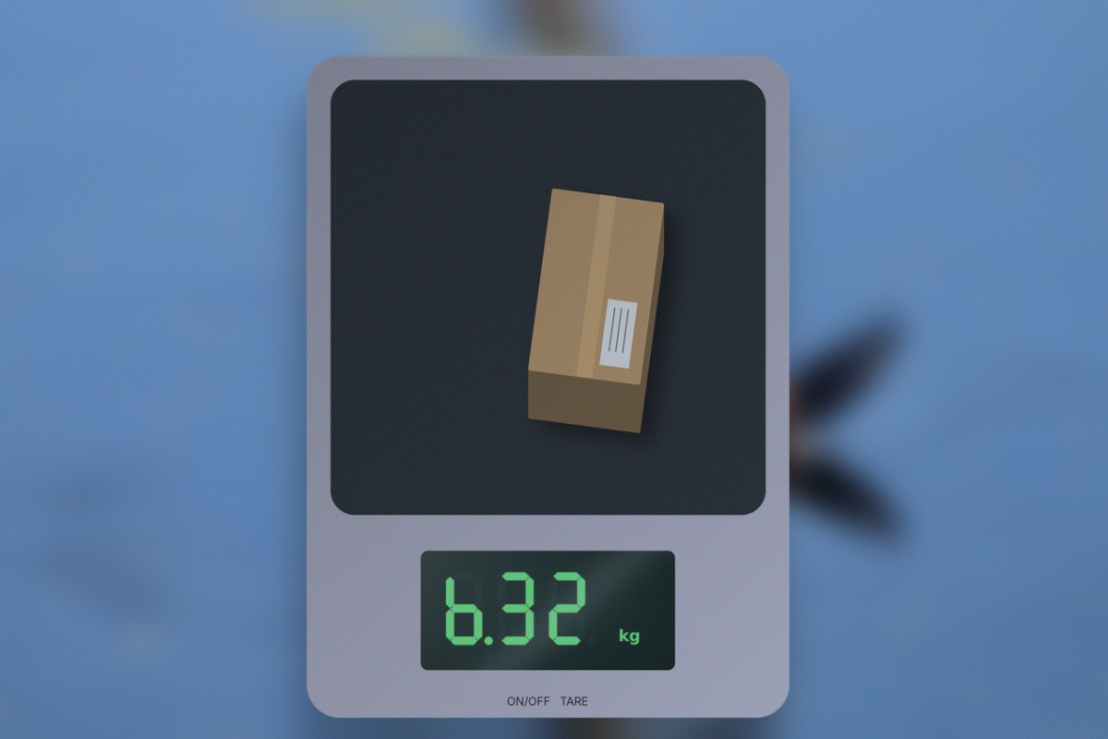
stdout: **6.32** kg
